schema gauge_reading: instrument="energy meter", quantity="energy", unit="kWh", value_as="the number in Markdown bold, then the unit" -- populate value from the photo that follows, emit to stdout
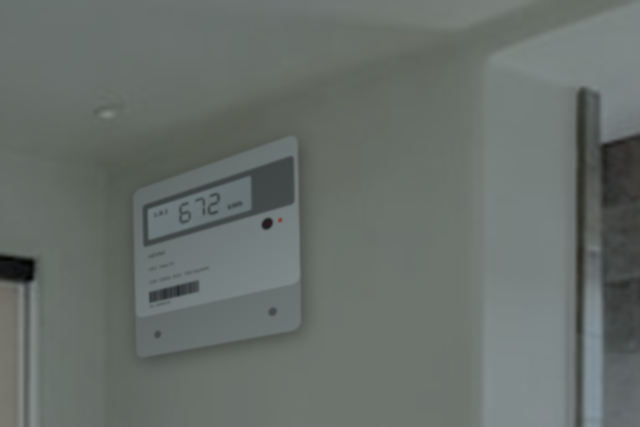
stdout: **672** kWh
